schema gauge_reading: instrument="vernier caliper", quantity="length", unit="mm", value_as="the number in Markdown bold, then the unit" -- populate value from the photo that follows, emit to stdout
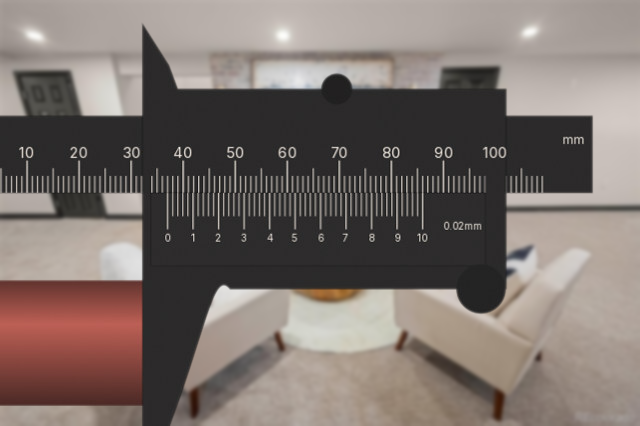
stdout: **37.0** mm
